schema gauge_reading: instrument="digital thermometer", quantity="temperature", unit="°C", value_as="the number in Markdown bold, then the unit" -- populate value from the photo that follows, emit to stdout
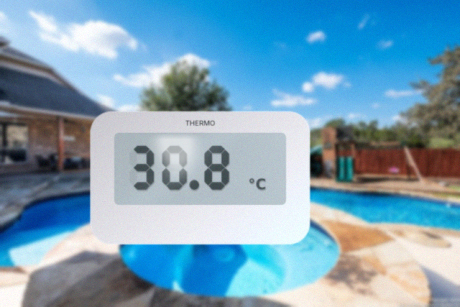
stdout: **30.8** °C
